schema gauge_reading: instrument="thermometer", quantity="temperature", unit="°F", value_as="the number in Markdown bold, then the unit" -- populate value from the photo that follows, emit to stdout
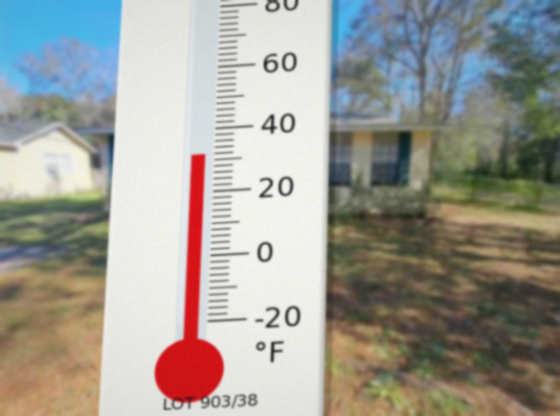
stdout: **32** °F
